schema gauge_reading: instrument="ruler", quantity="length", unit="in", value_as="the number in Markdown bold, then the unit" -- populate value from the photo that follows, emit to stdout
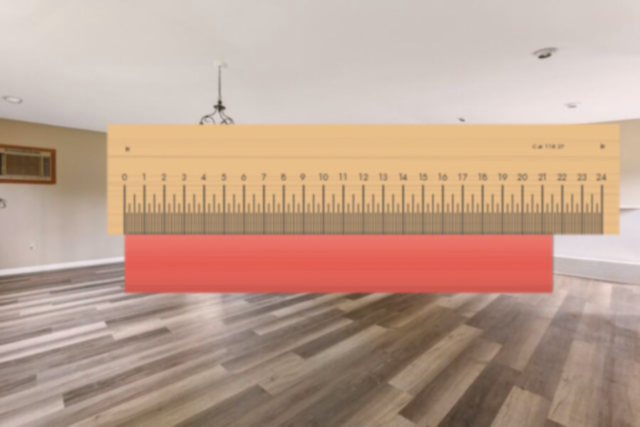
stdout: **21.5** in
